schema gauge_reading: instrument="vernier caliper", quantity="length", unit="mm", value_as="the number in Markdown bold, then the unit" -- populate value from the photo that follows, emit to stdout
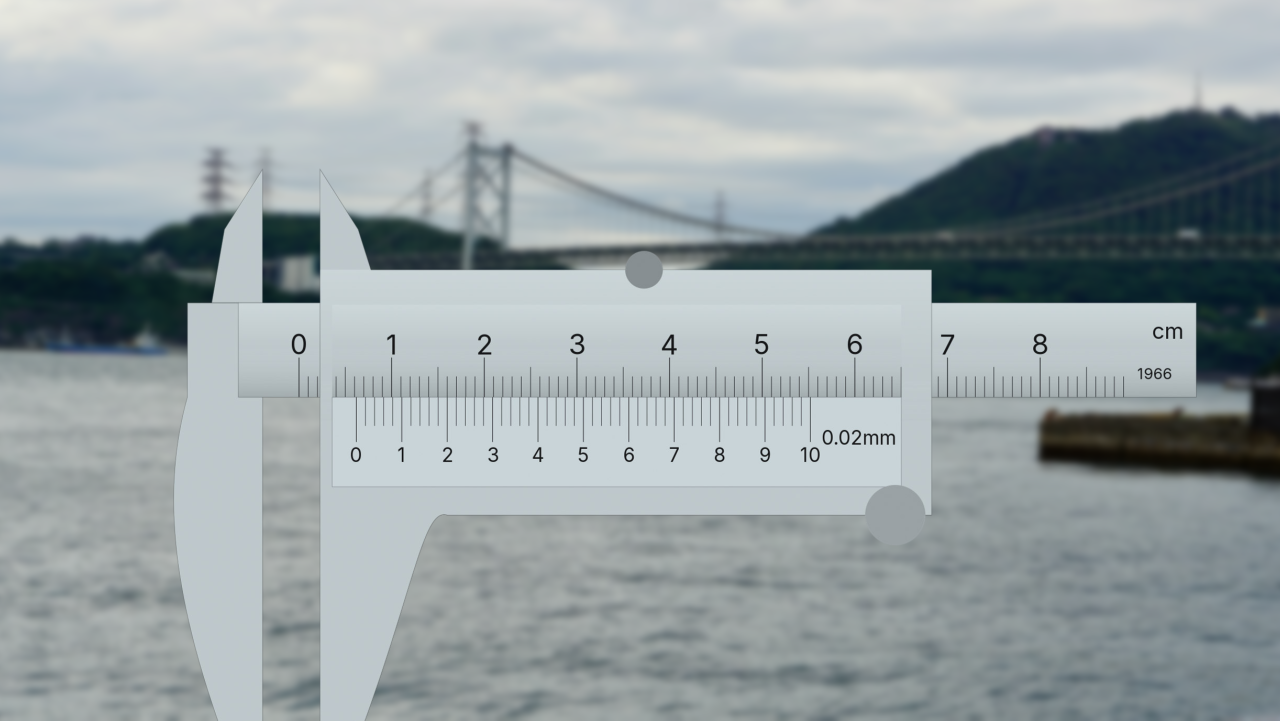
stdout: **6.2** mm
